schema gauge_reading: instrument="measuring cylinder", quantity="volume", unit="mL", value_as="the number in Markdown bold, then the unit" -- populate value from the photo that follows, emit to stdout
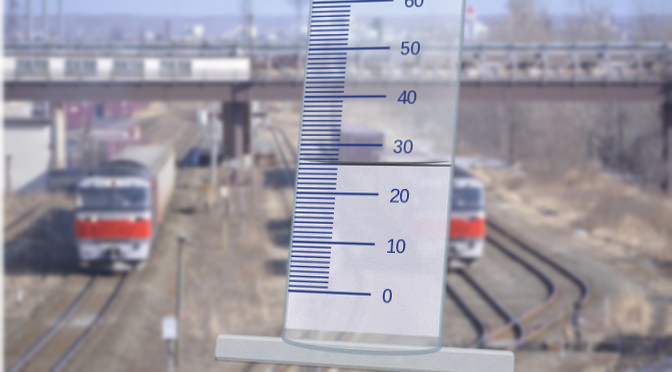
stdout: **26** mL
